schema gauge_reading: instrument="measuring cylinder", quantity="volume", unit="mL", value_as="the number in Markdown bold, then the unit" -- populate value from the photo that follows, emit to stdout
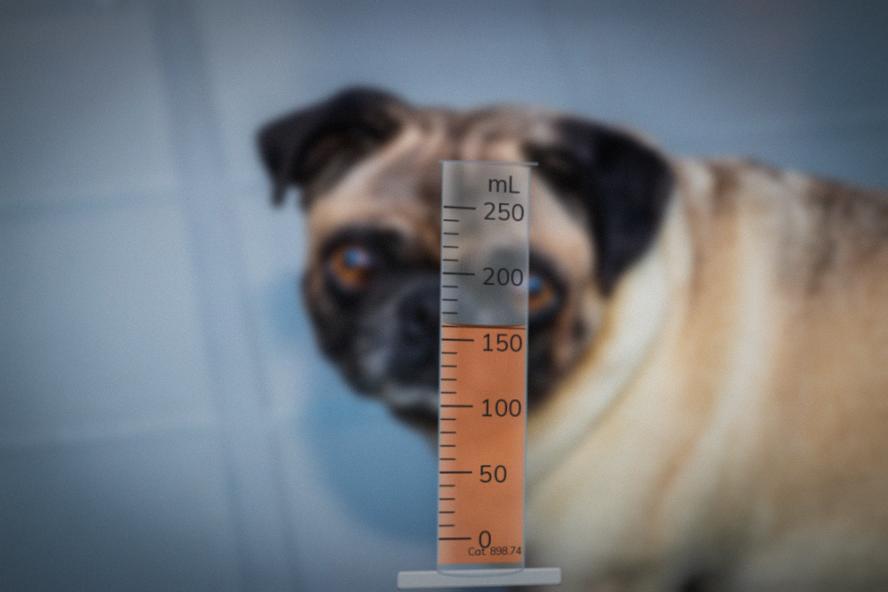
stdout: **160** mL
